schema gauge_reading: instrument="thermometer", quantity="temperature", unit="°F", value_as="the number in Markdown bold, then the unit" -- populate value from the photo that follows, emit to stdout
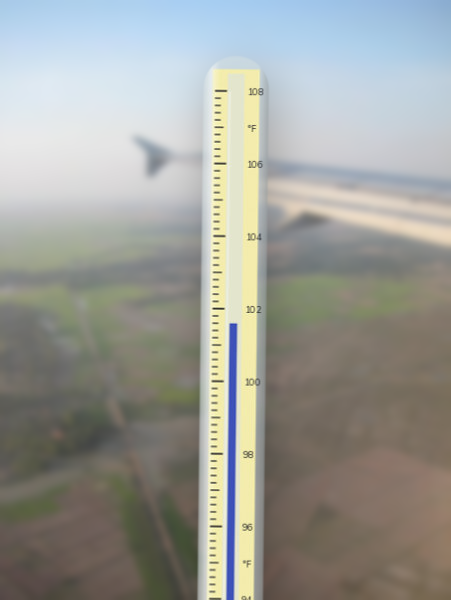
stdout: **101.6** °F
